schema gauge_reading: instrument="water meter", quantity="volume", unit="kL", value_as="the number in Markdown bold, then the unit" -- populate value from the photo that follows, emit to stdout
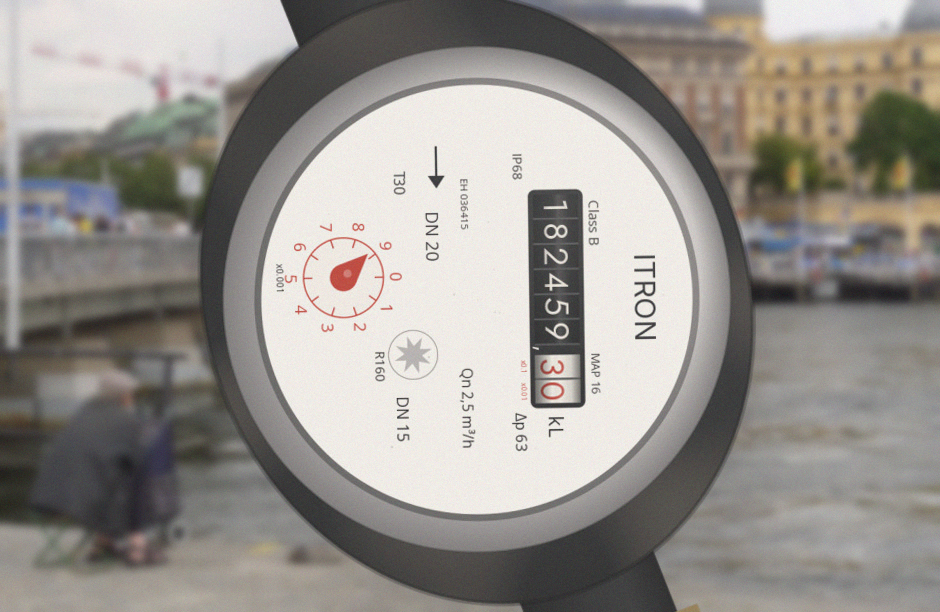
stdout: **182459.298** kL
